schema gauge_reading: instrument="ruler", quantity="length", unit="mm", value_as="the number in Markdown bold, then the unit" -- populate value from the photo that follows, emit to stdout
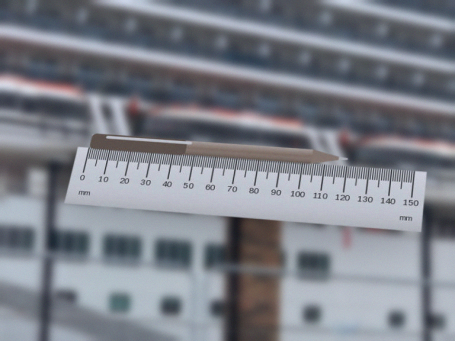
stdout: **120** mm
